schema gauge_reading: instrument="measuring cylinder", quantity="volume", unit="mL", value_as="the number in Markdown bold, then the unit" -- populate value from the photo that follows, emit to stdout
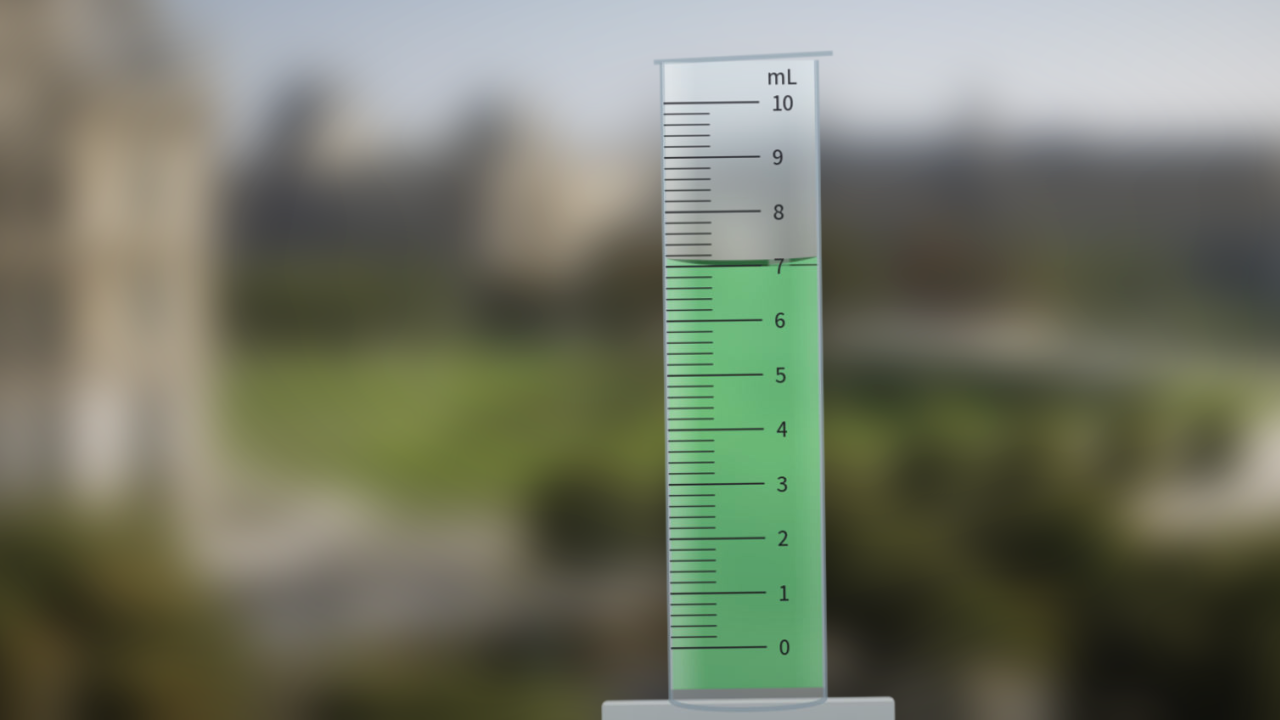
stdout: **7** mL
